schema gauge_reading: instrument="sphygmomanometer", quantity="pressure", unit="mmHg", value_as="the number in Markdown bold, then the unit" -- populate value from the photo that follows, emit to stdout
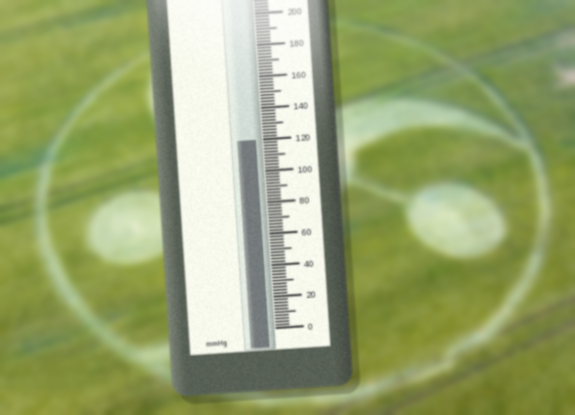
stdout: **120** mmHg
